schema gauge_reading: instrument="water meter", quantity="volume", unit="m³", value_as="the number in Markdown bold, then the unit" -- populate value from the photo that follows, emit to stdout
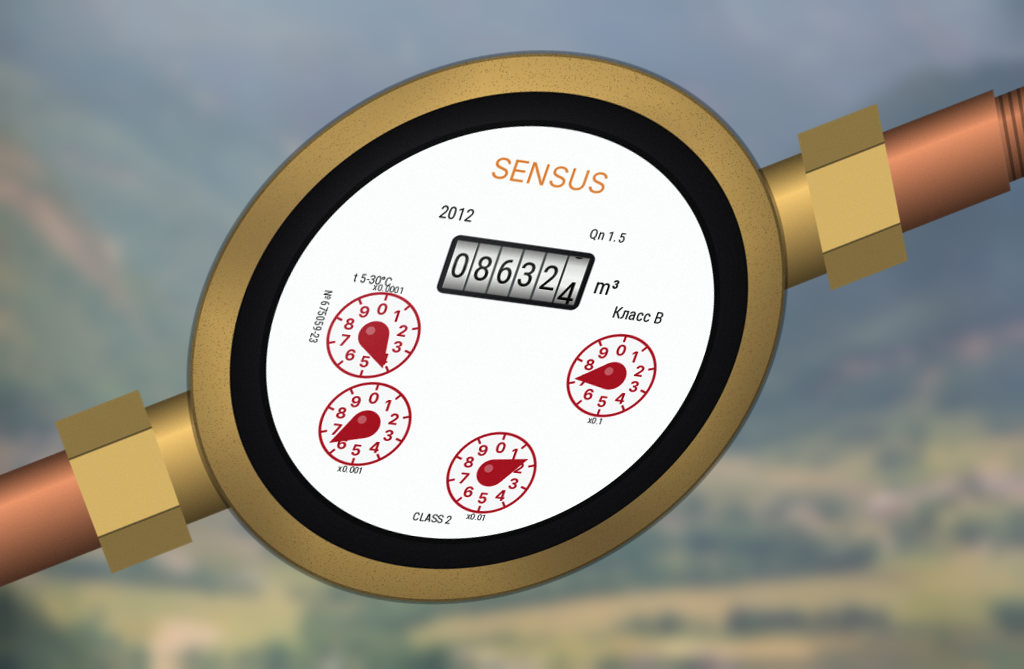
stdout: **86323.7164** m³
